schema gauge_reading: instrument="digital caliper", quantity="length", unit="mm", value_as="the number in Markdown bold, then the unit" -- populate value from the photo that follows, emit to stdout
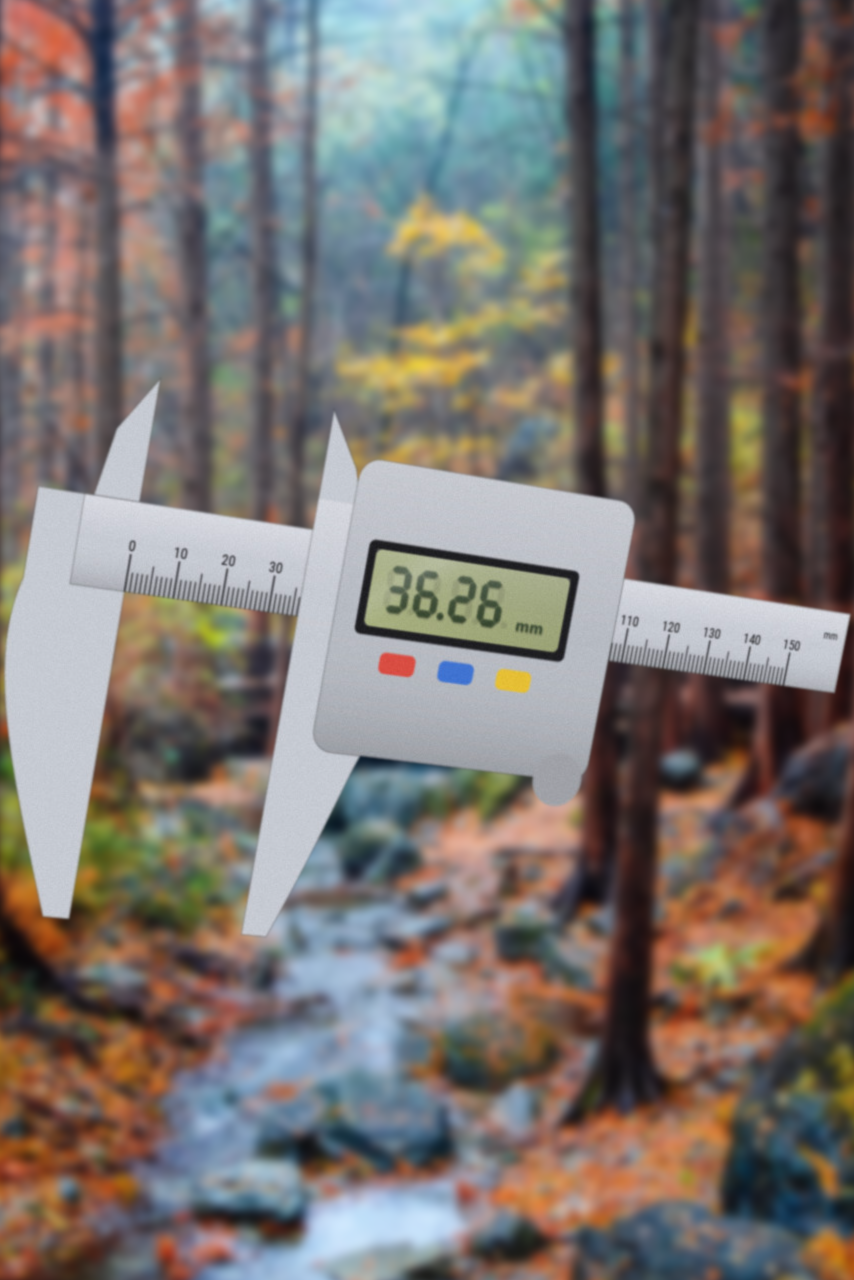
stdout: **36.26** mm
